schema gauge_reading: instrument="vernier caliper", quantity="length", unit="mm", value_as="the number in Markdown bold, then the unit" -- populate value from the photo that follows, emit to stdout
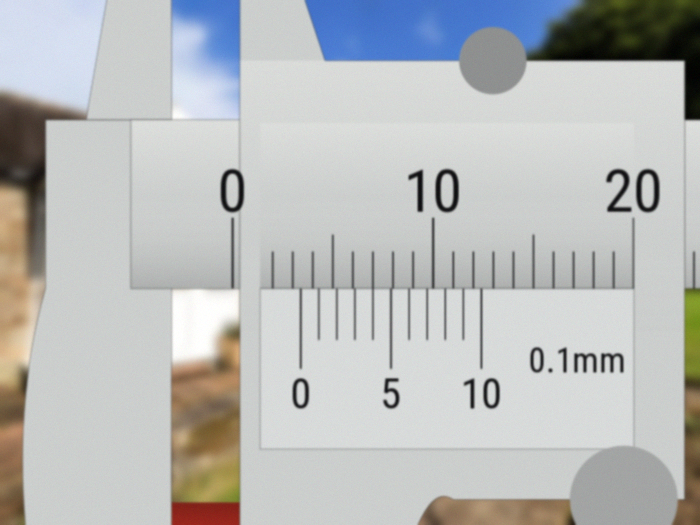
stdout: **3.4** mm
